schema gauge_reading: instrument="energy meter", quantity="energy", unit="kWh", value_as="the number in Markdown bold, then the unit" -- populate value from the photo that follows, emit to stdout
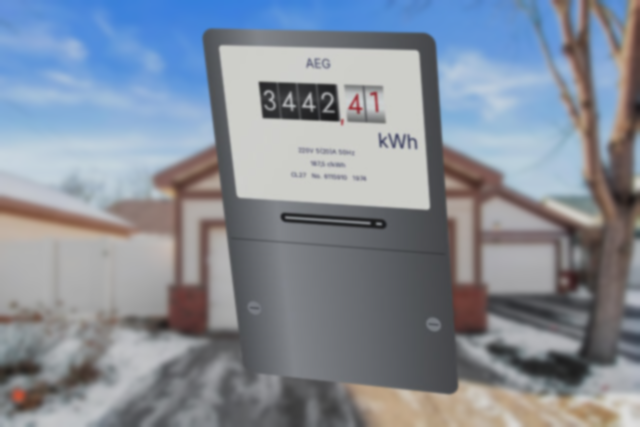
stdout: **3442.41** kWh
